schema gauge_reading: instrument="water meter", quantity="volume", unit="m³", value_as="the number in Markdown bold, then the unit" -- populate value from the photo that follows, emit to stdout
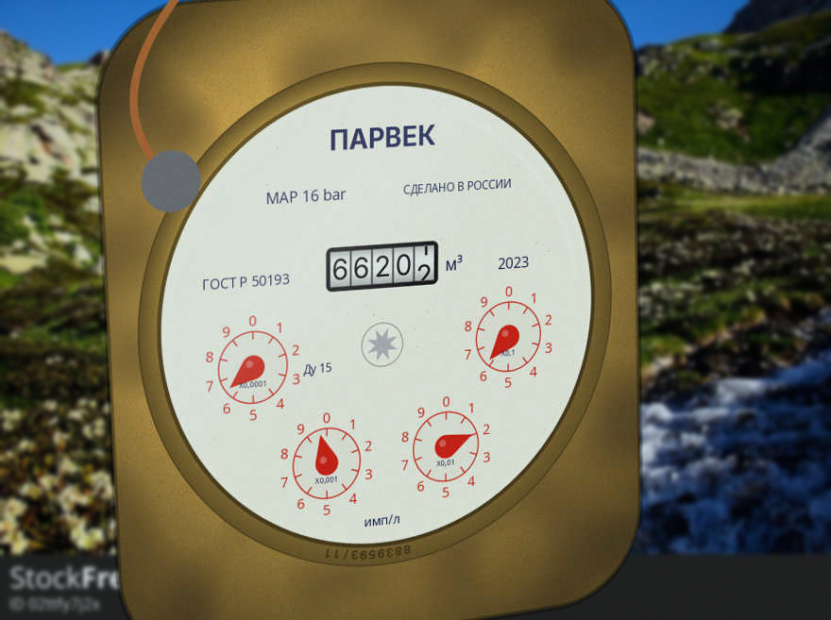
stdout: **66201.6196** m³
